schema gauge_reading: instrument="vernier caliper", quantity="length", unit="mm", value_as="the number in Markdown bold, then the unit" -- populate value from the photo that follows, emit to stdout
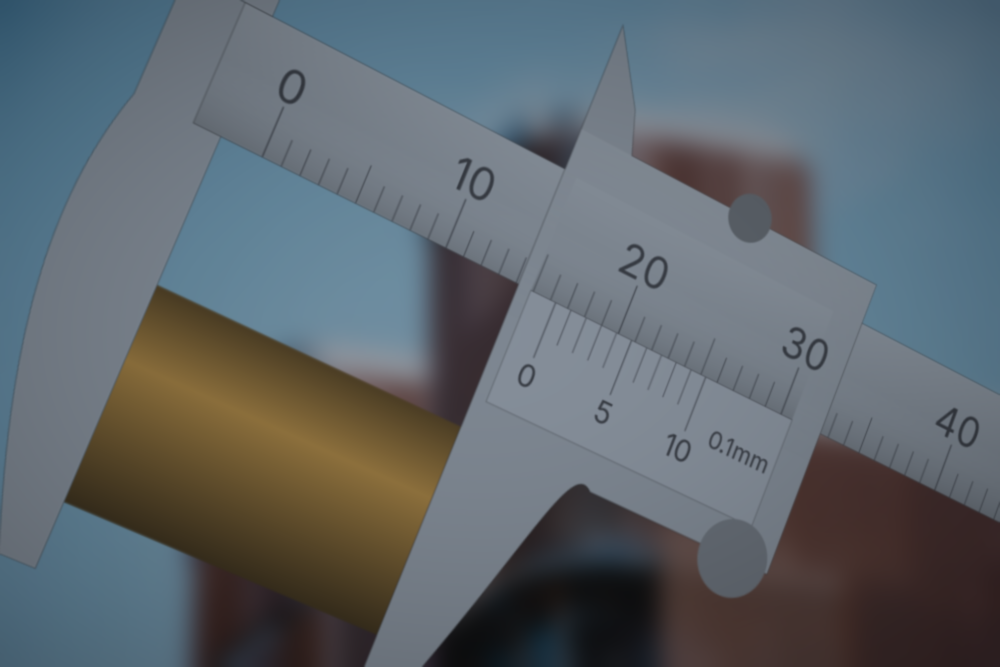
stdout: **16.3** mm
